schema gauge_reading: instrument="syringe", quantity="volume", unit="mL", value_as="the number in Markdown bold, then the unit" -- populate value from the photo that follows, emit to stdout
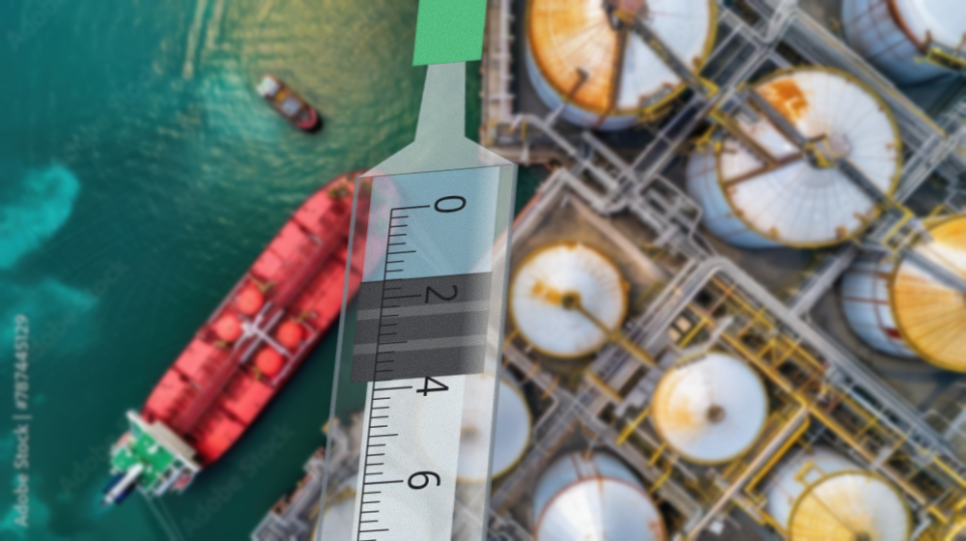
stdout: **1.6** mL
